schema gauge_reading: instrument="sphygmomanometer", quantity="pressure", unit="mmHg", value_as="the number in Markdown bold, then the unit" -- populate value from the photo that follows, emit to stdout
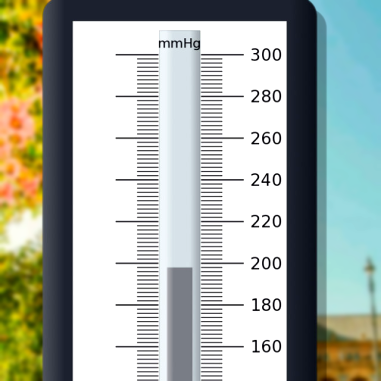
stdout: **198** mmHg
